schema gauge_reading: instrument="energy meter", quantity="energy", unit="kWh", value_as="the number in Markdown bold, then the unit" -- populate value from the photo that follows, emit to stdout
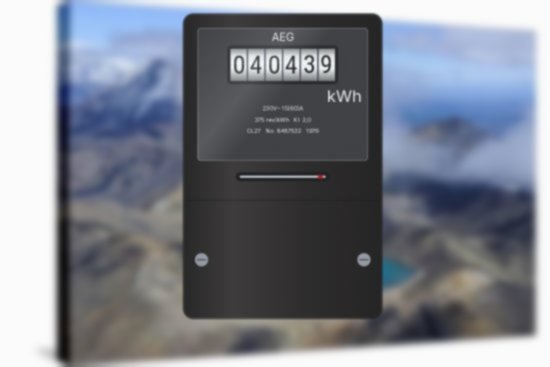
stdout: **40439** kWh
